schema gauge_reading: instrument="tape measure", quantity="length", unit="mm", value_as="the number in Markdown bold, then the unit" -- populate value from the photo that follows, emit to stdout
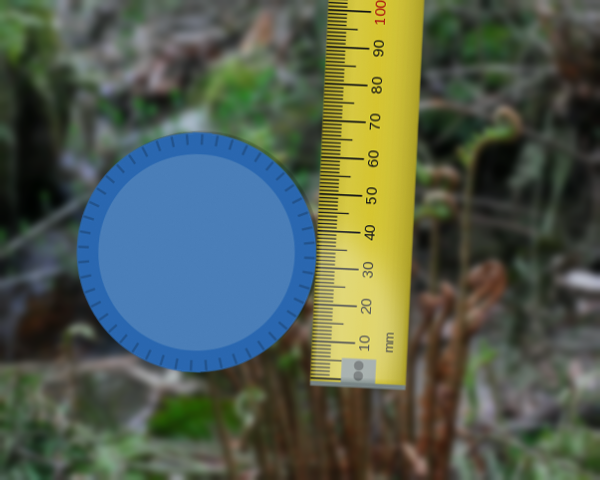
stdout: **65** mm
